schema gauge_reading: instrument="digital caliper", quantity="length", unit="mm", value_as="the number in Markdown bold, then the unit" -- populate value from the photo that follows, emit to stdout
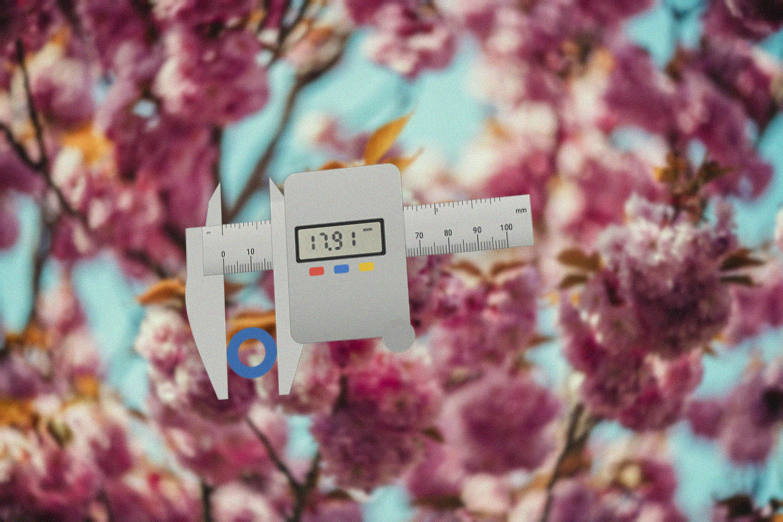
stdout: **17.91** mm
